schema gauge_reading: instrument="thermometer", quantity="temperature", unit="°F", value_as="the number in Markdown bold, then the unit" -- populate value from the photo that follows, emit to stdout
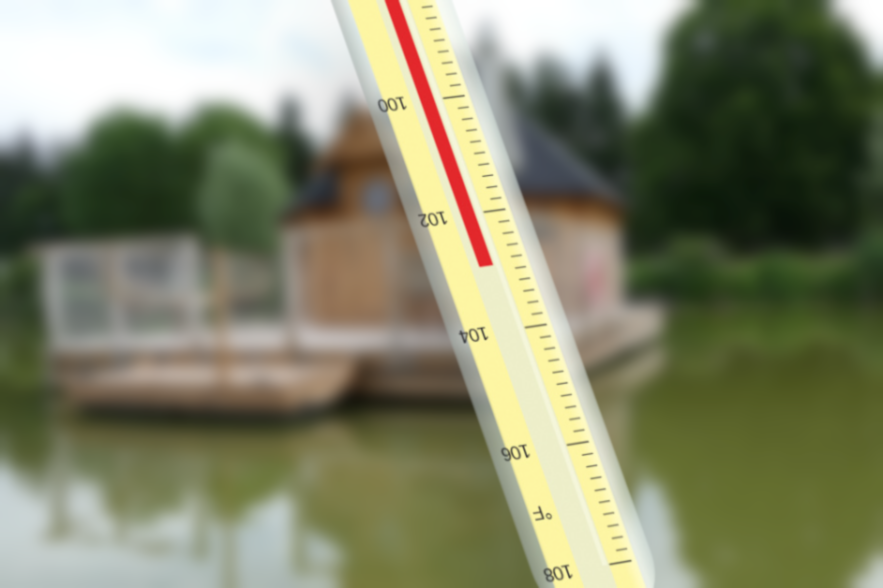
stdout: **102.9** °F
